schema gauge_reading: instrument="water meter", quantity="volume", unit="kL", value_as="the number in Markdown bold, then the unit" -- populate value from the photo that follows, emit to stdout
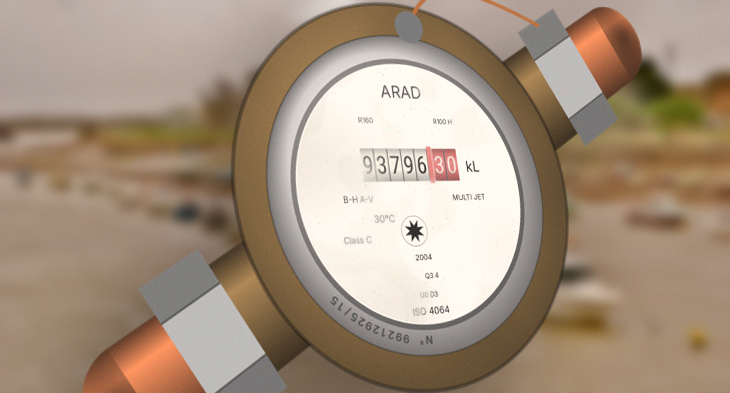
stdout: **93796.30** kL
